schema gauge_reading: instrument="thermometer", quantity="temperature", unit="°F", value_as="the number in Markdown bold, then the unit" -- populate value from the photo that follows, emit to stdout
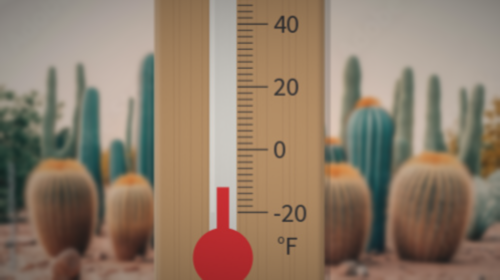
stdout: **-12** °F
